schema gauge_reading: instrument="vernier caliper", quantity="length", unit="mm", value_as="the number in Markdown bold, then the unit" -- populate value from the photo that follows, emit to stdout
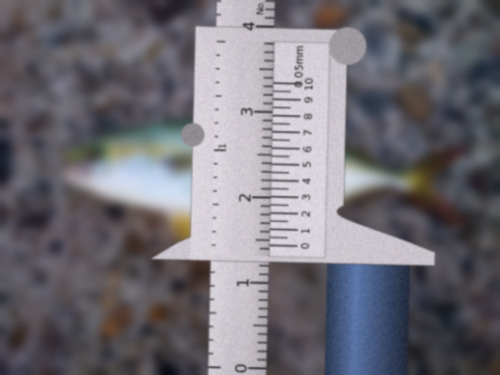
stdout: **14.4** mm
